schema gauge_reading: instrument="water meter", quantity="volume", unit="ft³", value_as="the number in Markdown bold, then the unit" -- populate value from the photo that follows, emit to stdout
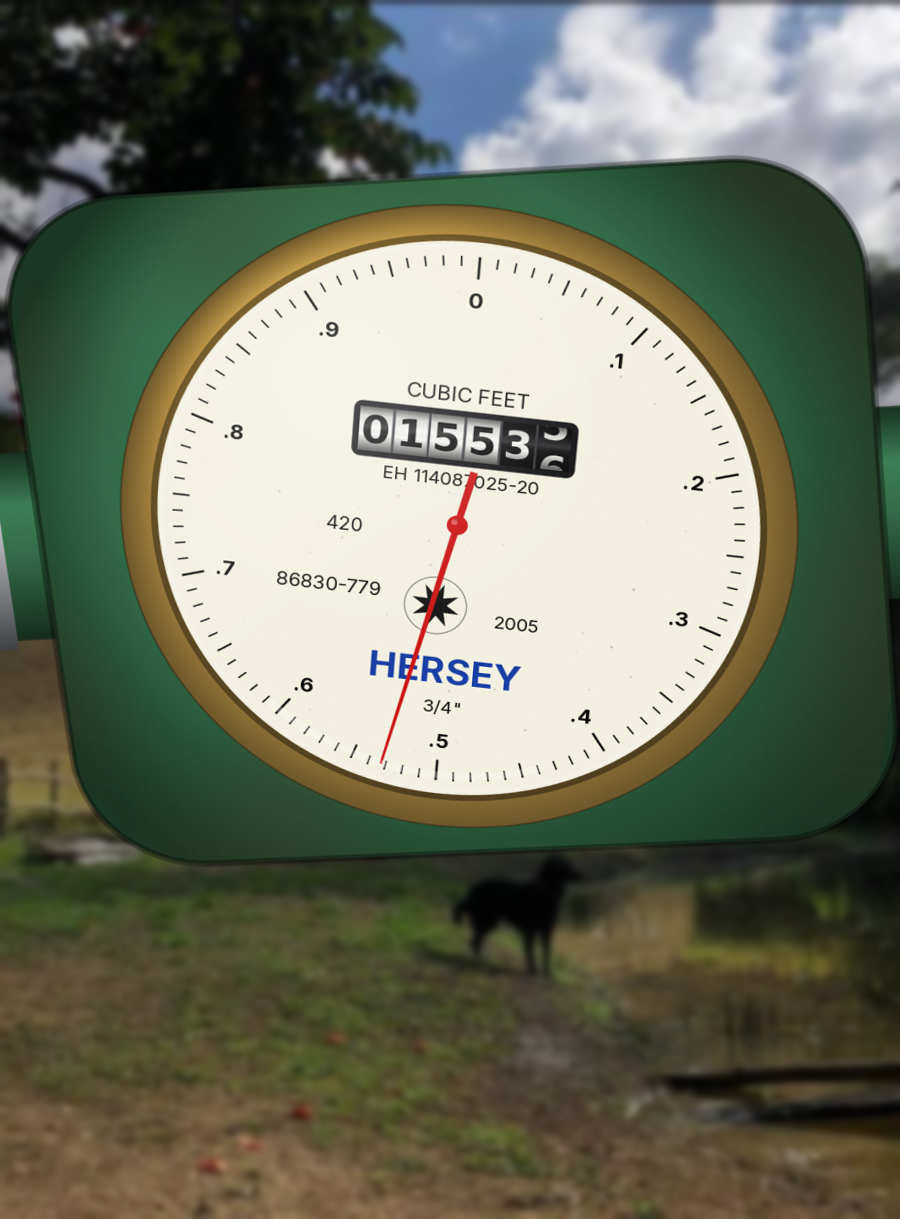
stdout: **15535.53** ft³
